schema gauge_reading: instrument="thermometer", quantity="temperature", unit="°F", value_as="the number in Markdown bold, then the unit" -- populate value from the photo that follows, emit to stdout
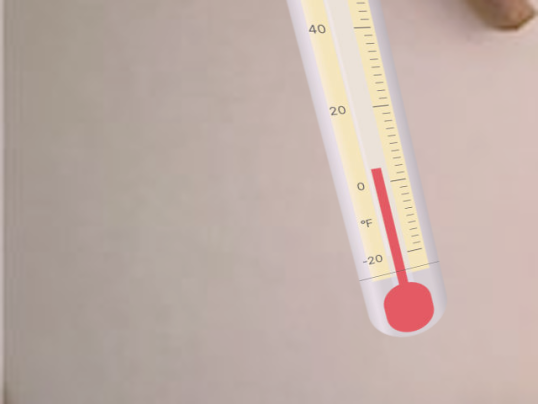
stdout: **4** °F
